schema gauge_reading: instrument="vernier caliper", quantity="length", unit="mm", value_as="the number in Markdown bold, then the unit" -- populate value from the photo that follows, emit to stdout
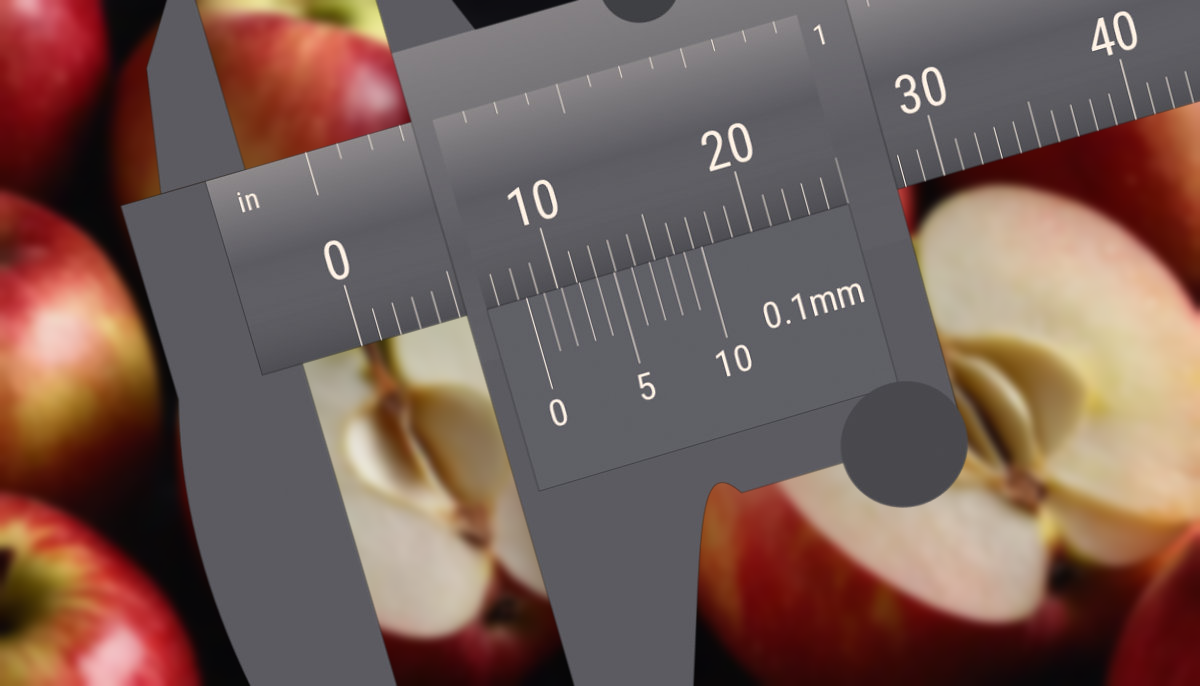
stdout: **8.4** mm
